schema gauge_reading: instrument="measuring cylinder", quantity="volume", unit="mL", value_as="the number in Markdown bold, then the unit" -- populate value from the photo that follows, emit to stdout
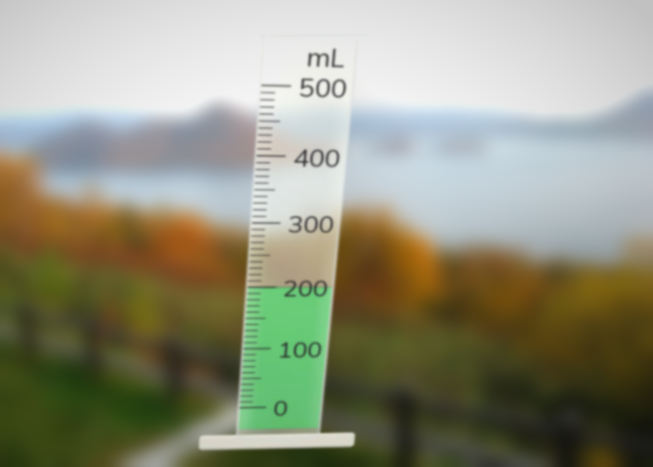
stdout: **200** mL
